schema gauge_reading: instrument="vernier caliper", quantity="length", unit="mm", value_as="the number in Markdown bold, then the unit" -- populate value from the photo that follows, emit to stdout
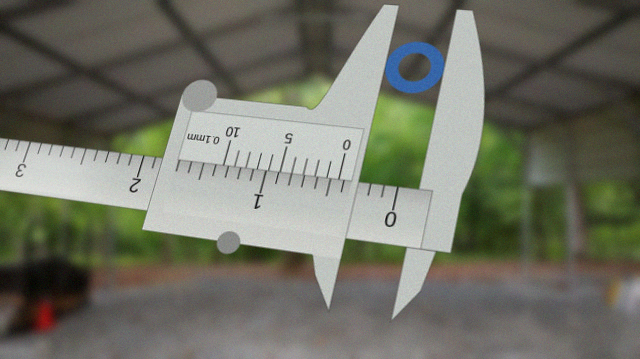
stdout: **4.4** mm
